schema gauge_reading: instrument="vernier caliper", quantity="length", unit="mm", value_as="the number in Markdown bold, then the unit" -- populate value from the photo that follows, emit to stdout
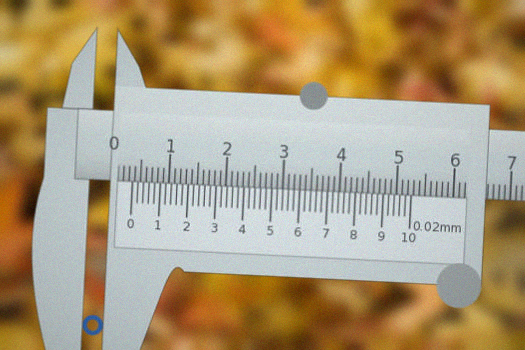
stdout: **3.6** mm
